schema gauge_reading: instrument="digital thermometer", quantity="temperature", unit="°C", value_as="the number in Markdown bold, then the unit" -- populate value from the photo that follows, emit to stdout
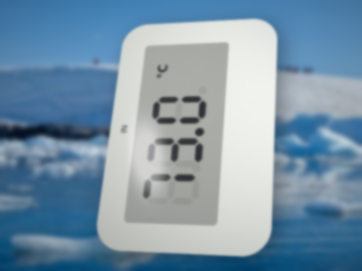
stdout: **73.0** °C
